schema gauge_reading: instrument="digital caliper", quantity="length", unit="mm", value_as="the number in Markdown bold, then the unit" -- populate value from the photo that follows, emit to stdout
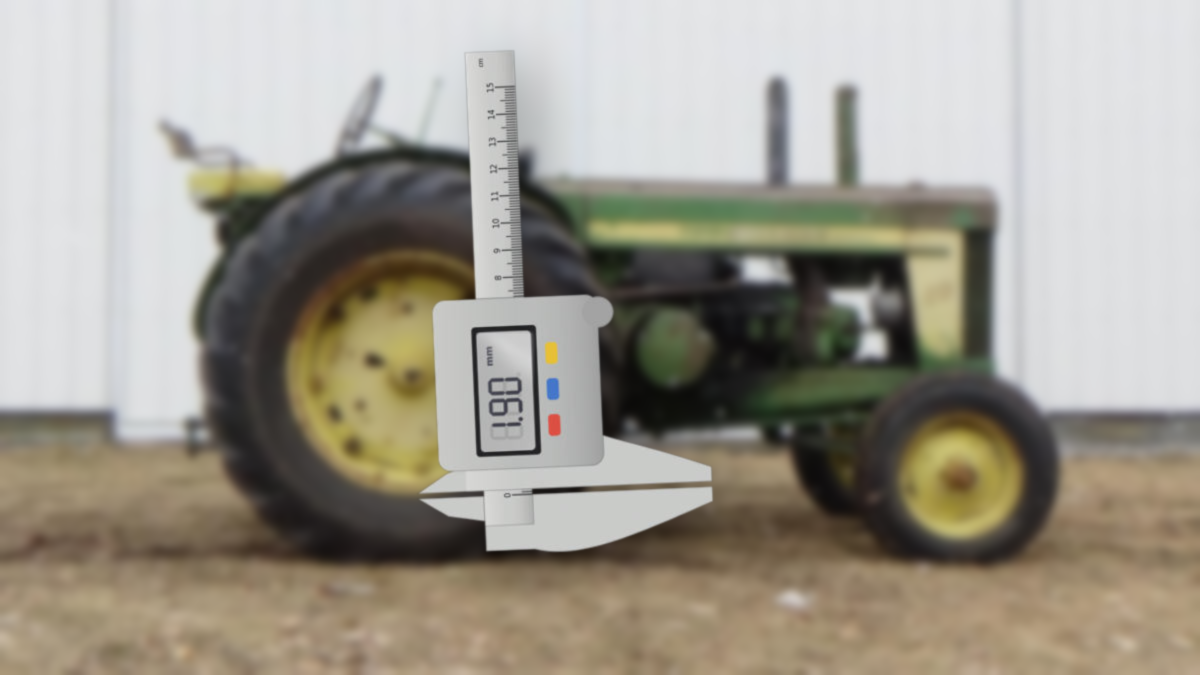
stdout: **1.90** mm
